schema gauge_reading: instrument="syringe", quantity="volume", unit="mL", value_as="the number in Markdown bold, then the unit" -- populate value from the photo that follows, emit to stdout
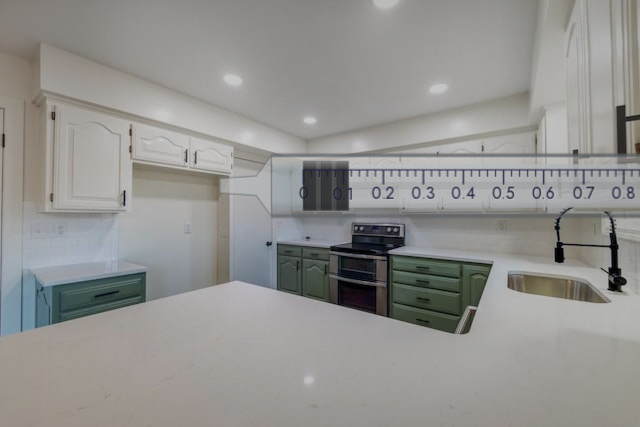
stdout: **0** mL
